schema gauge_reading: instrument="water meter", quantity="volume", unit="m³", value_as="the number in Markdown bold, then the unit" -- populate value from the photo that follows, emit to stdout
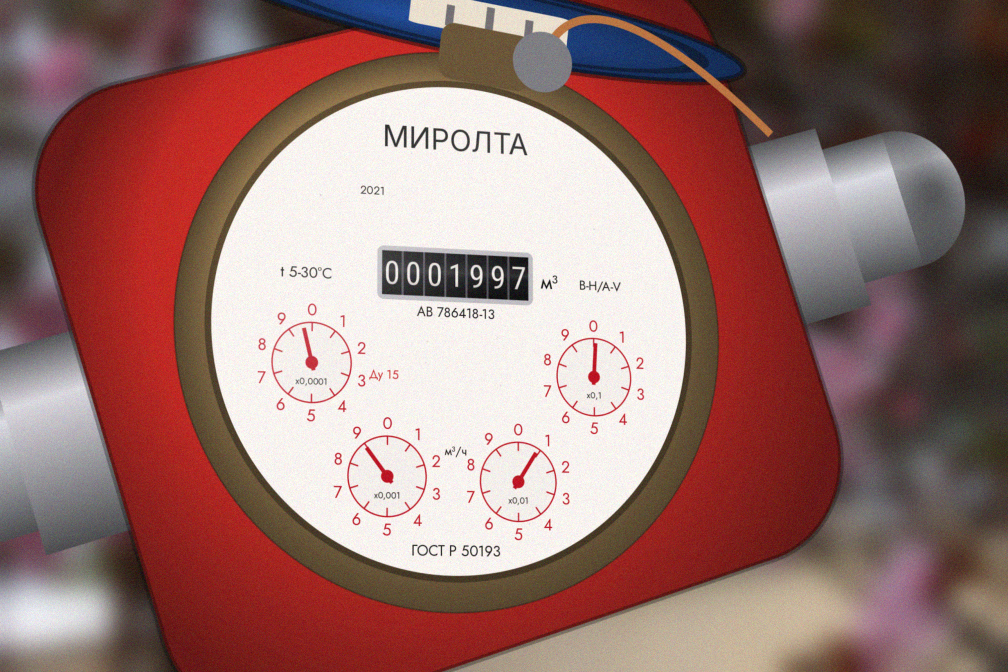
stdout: **1997.0089** m³
